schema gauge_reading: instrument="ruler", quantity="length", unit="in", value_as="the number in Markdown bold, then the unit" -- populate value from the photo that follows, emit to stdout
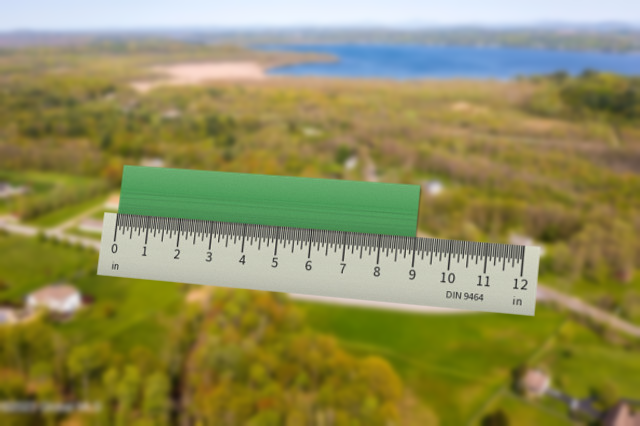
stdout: **9** in
